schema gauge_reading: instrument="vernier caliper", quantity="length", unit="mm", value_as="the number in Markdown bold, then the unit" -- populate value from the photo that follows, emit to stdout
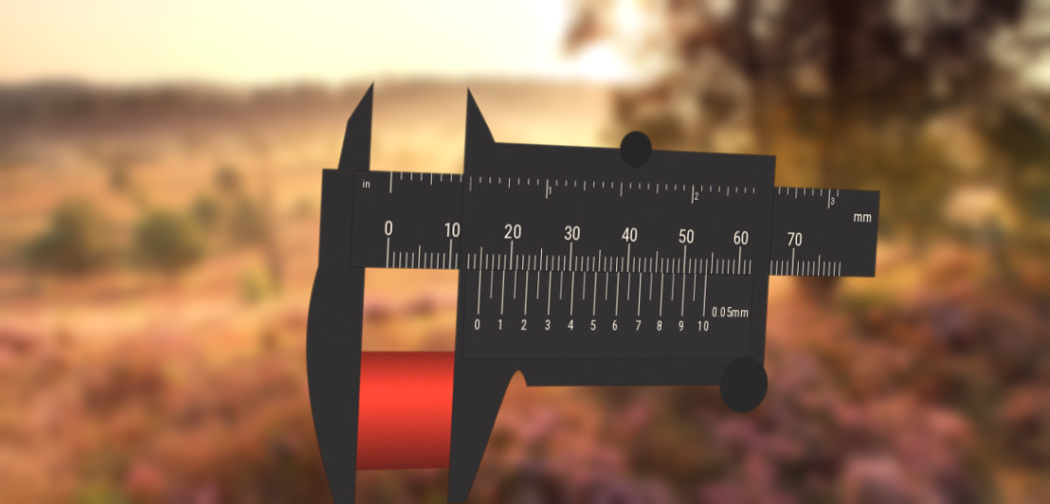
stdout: **15.0** mm
